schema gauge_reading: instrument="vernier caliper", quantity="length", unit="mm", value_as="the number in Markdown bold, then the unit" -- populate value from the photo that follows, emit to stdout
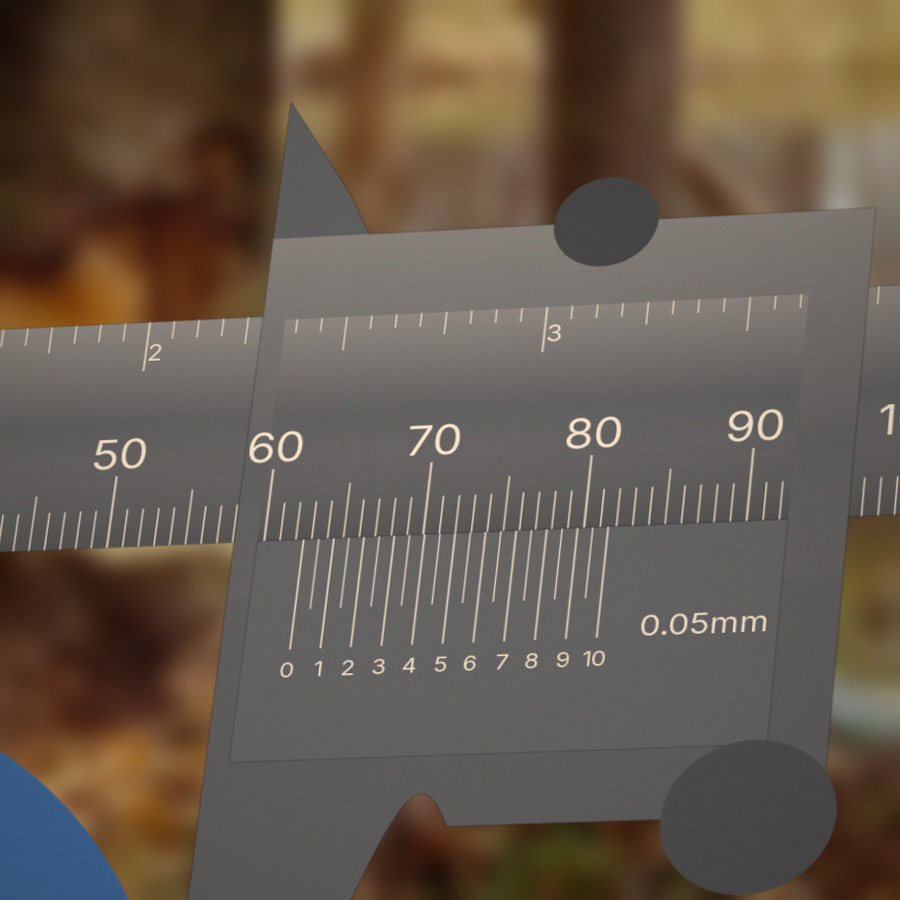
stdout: **62.5** mm
